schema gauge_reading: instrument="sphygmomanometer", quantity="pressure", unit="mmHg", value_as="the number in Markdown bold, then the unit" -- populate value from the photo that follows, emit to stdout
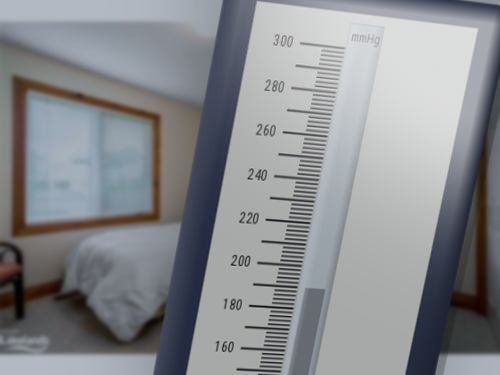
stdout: **190** mmHg
